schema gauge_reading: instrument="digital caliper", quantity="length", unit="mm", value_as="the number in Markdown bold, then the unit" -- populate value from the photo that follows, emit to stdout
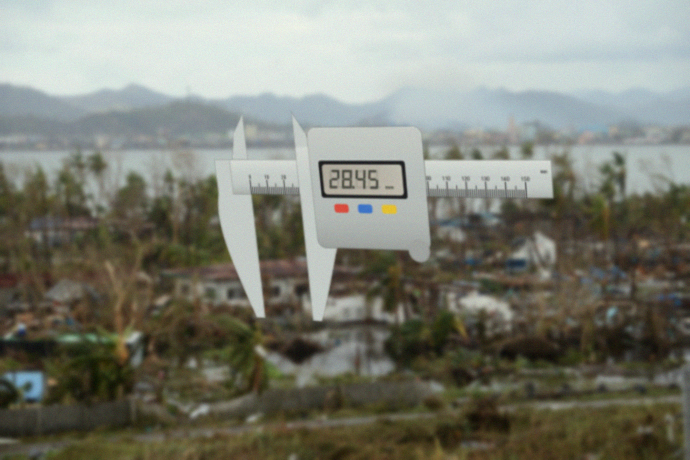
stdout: **28.45** mm
